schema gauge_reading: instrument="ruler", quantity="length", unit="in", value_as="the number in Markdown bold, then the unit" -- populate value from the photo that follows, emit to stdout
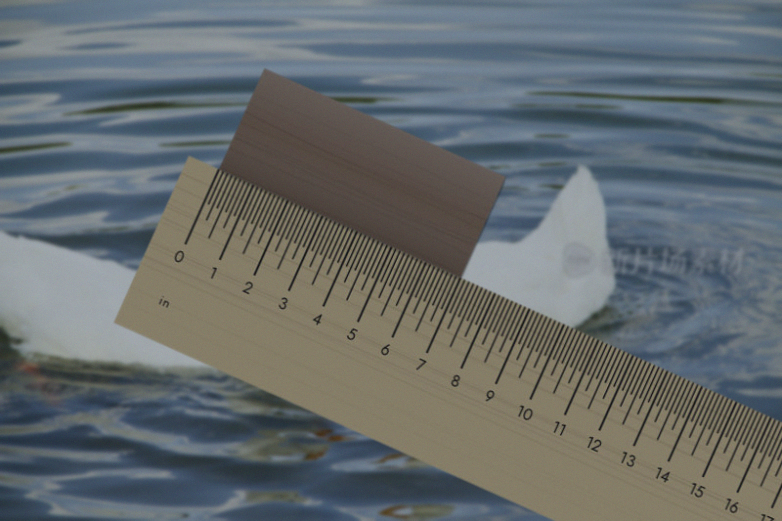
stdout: **7** in
